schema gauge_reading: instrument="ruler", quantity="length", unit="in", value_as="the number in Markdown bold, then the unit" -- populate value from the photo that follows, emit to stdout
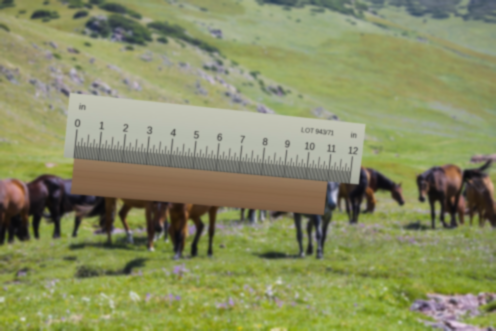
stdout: **11** in
